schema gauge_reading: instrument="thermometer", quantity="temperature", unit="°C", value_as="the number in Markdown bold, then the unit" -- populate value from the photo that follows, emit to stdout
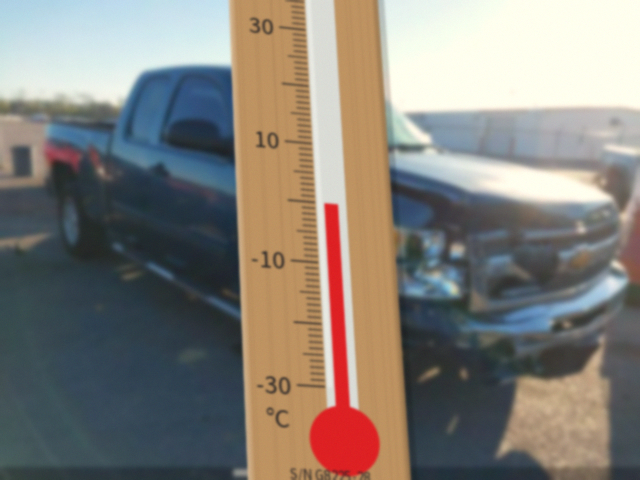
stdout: **0** °C
